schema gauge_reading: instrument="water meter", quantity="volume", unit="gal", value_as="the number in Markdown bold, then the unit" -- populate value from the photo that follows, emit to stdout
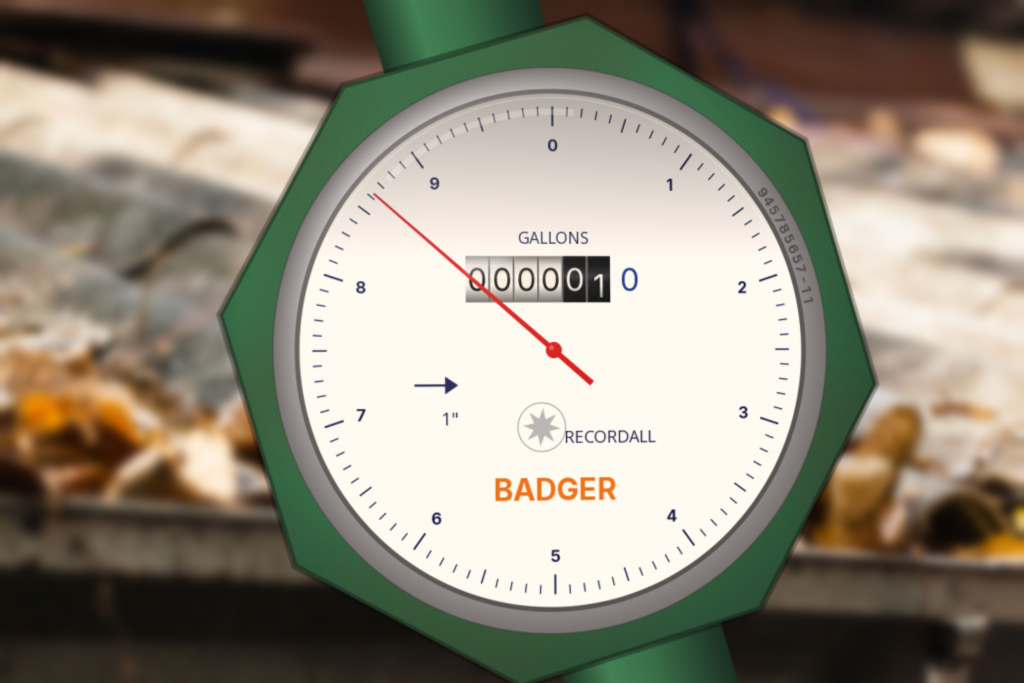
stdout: **8.6** gal
